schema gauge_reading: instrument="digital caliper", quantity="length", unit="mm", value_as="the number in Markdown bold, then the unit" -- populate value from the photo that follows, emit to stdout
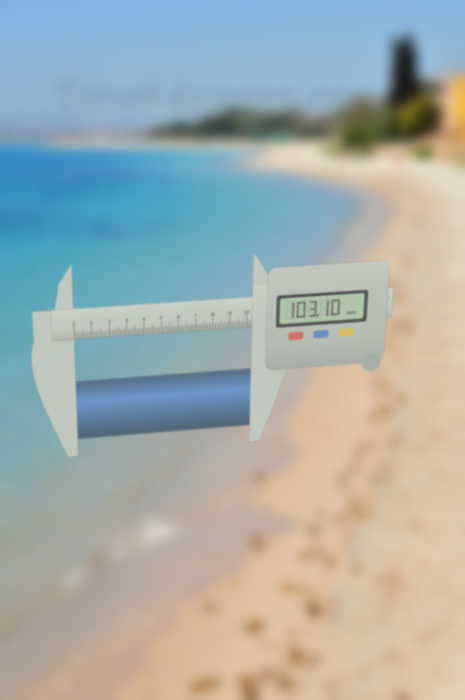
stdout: **103.10** mm
